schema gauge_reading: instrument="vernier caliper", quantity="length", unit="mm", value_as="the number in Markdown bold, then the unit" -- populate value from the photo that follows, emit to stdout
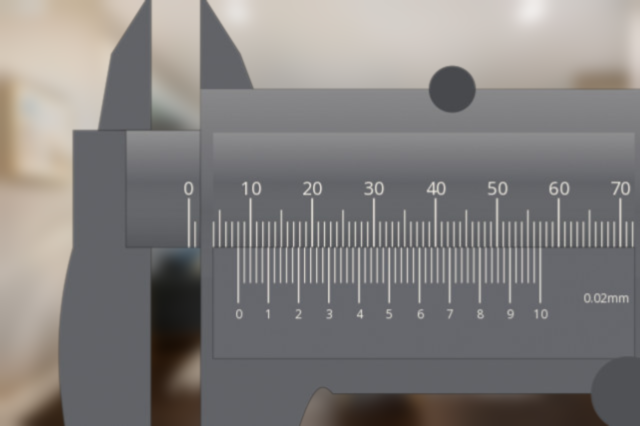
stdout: **8.0** mm
